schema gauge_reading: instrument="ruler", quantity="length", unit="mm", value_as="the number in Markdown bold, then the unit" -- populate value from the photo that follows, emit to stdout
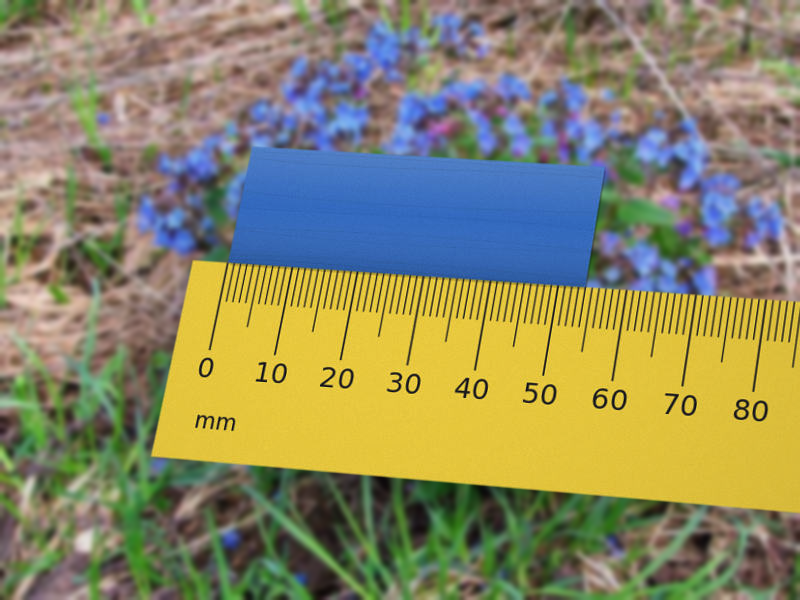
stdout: **54** mm
